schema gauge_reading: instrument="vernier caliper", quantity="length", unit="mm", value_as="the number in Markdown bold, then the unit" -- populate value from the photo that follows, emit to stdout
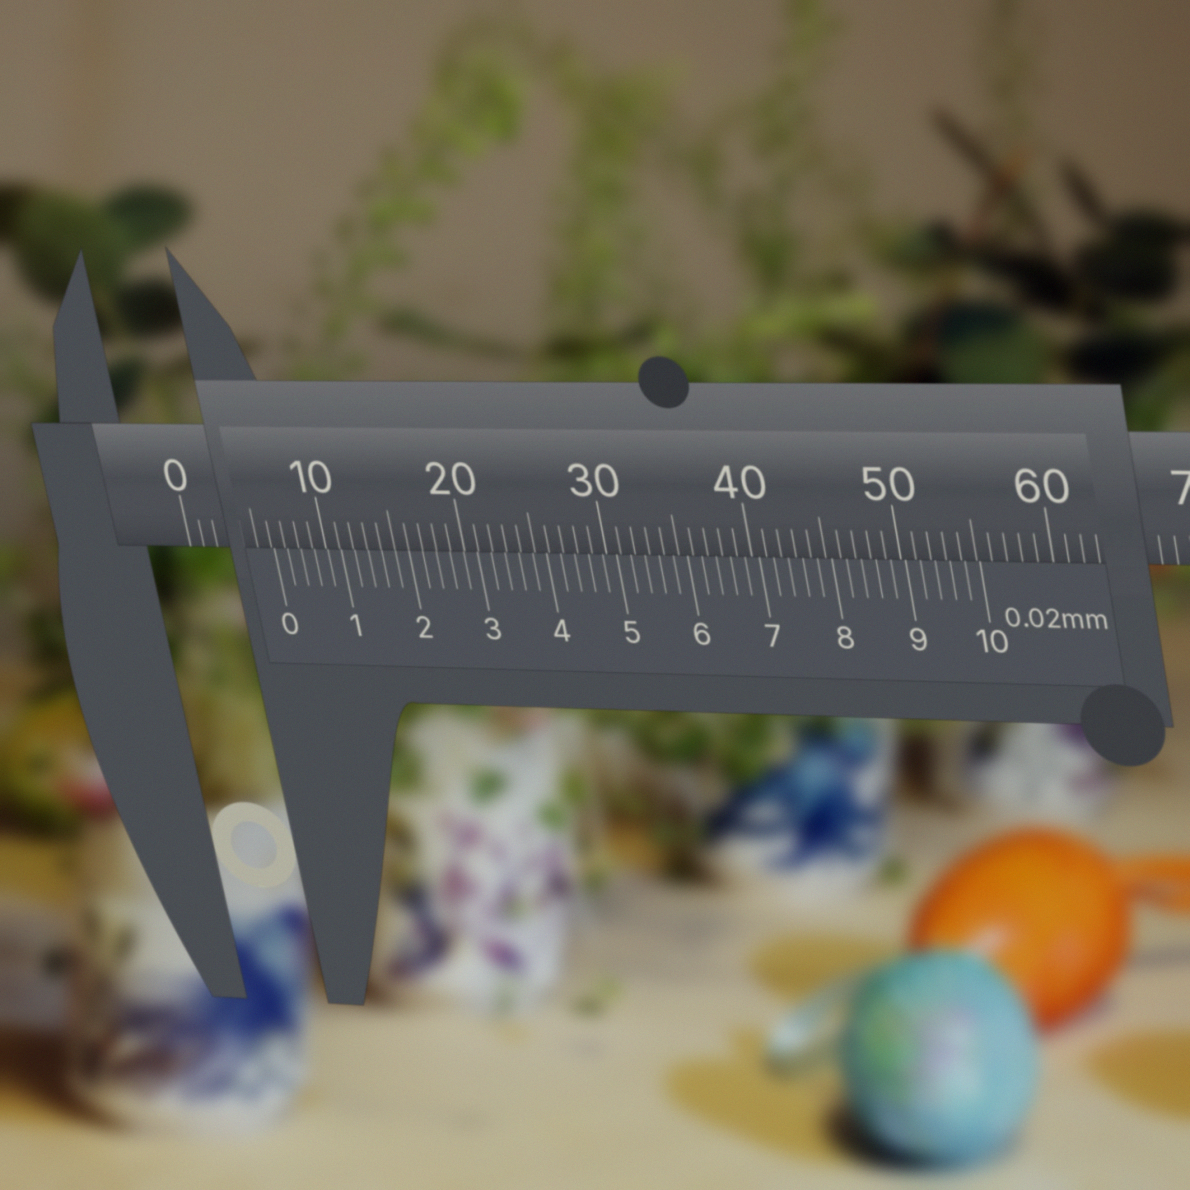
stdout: **6.2** mm
